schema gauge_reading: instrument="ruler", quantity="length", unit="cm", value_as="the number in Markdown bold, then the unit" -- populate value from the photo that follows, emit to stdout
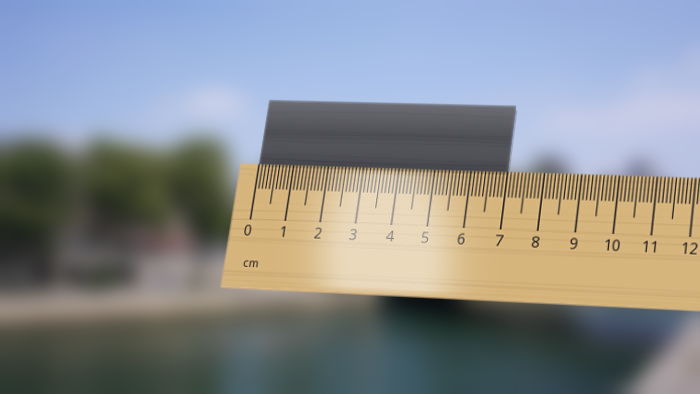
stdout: **7** cm
